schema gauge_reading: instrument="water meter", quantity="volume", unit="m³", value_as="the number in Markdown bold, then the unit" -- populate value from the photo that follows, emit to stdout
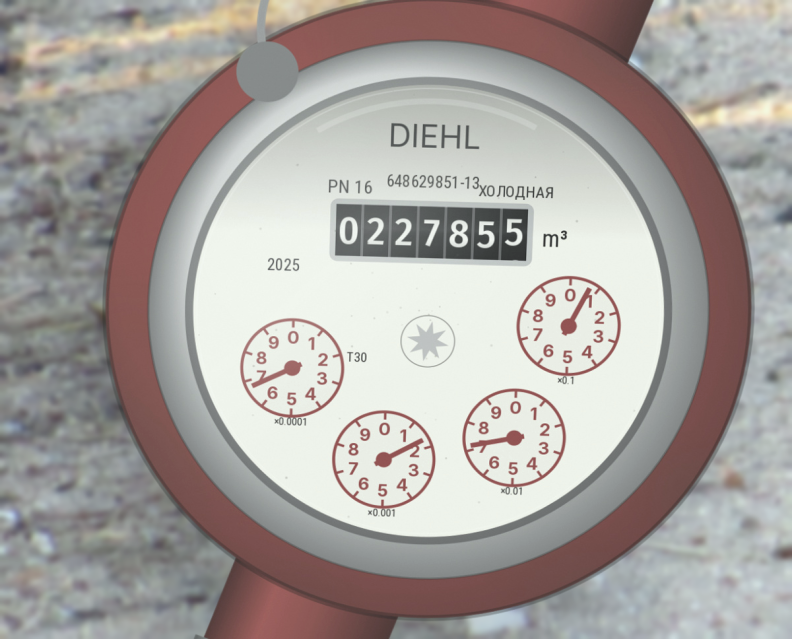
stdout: **227855.0716** m³
